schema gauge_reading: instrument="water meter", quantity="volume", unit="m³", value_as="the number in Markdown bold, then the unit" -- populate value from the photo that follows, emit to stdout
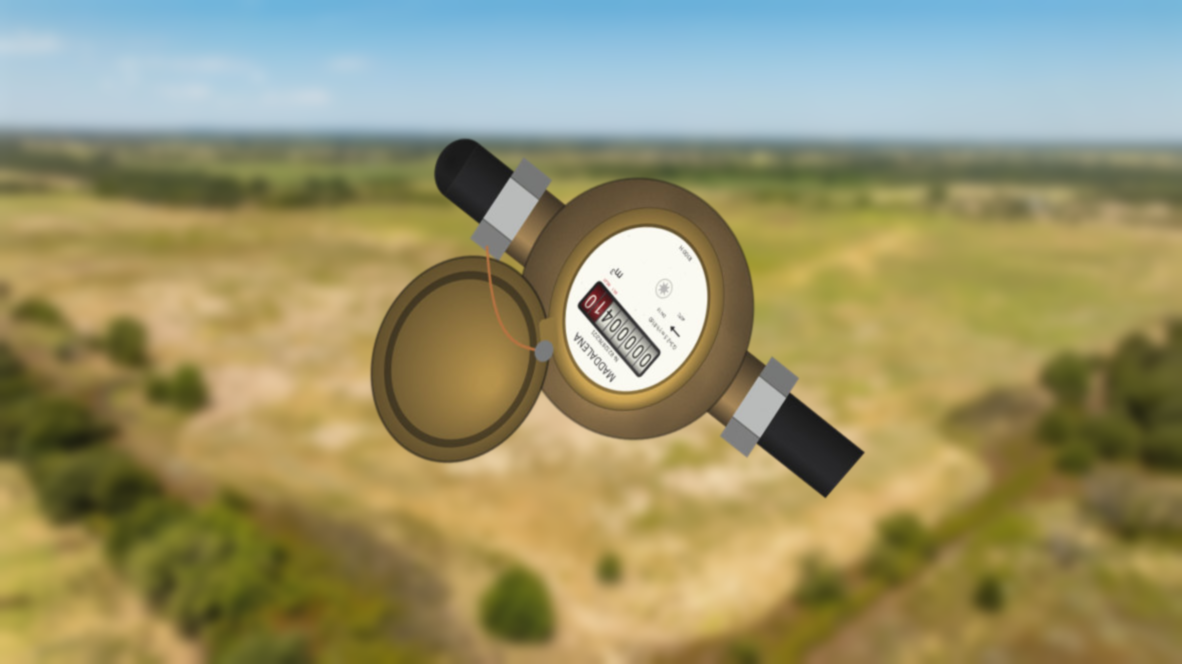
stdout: **4.10** m³
